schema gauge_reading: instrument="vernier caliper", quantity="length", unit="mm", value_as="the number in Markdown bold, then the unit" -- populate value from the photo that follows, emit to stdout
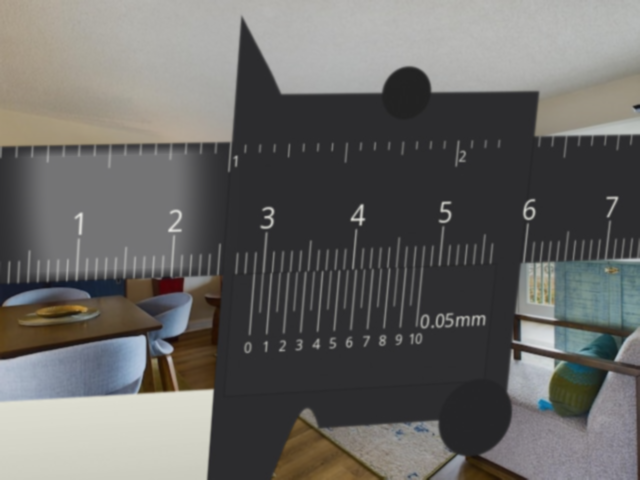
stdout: **29.0** mm
